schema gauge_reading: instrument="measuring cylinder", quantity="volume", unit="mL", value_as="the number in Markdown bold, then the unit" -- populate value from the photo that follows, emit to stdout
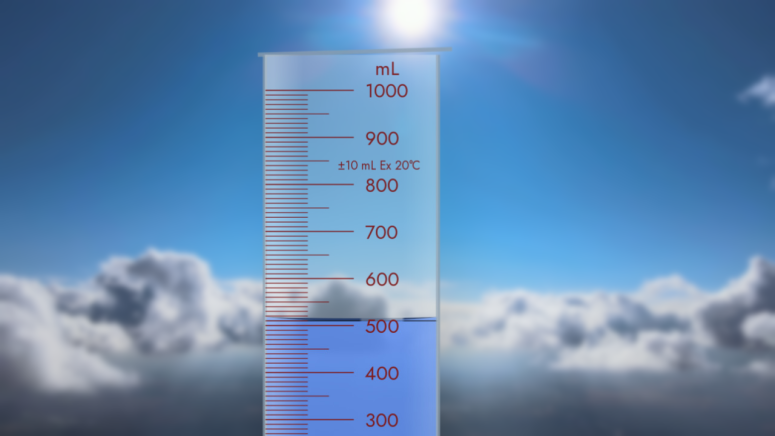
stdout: **510** mL
